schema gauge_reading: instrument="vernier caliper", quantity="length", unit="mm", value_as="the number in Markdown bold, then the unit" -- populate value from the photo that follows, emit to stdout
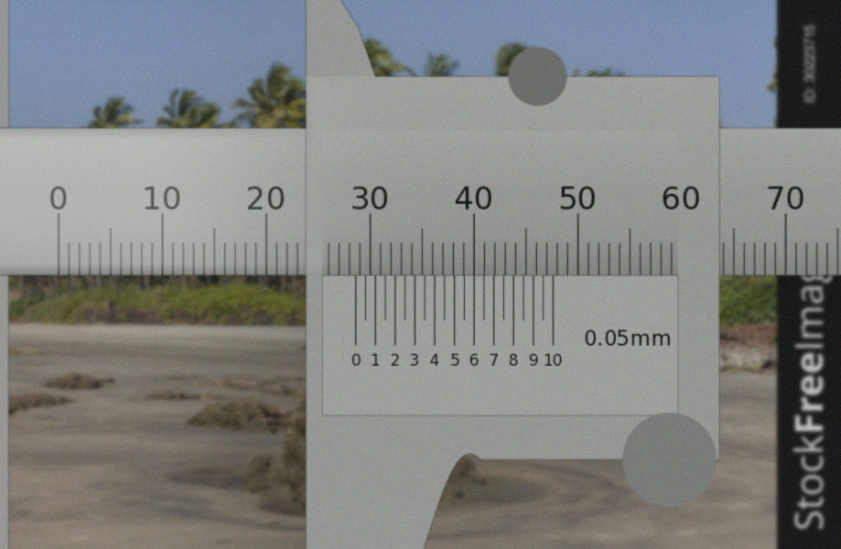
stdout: **28.6** mm
